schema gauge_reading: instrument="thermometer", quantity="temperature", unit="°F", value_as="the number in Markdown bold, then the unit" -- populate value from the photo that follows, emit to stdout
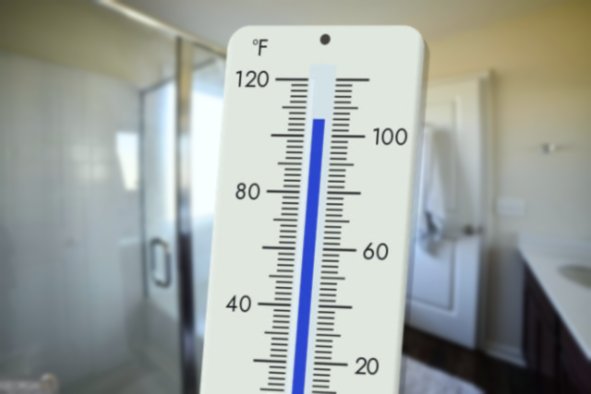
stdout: **106** °F
